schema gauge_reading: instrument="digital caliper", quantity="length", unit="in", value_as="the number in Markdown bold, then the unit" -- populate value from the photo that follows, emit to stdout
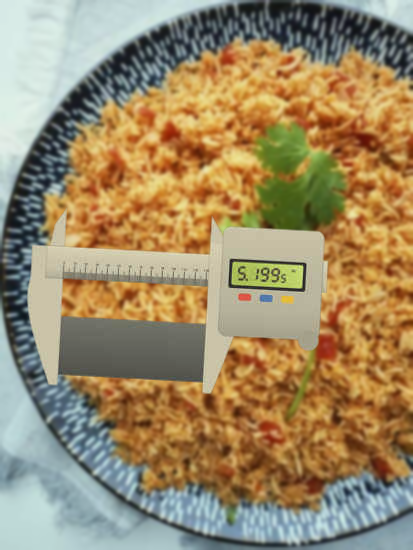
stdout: **5.1995** in
